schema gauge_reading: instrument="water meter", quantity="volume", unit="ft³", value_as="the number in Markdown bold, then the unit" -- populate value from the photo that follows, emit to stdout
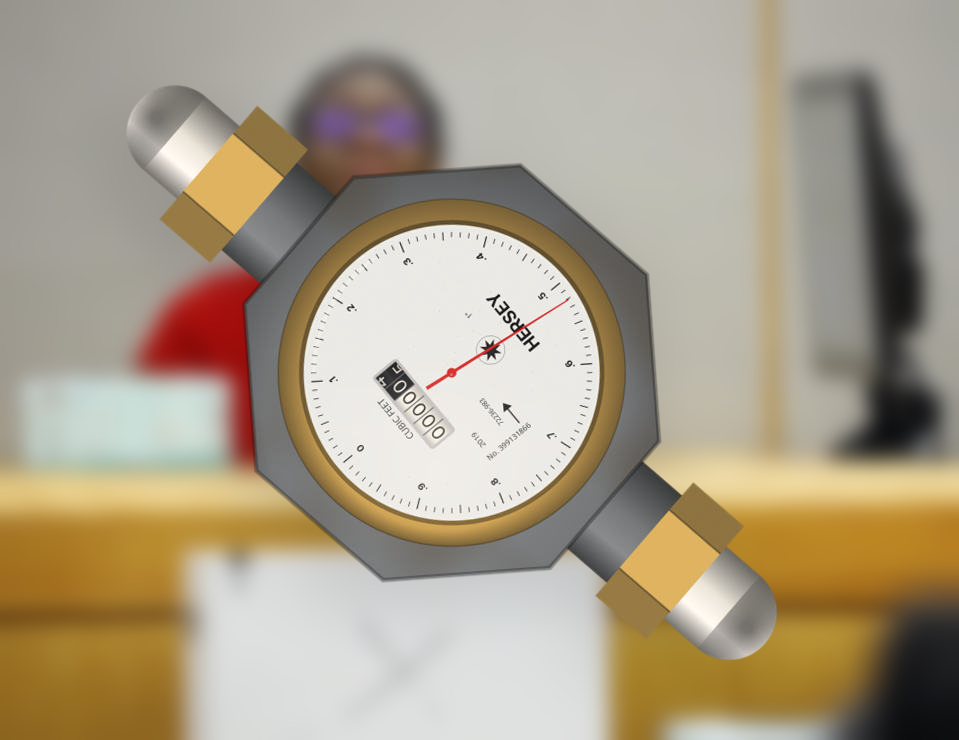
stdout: **4.52** ft³
